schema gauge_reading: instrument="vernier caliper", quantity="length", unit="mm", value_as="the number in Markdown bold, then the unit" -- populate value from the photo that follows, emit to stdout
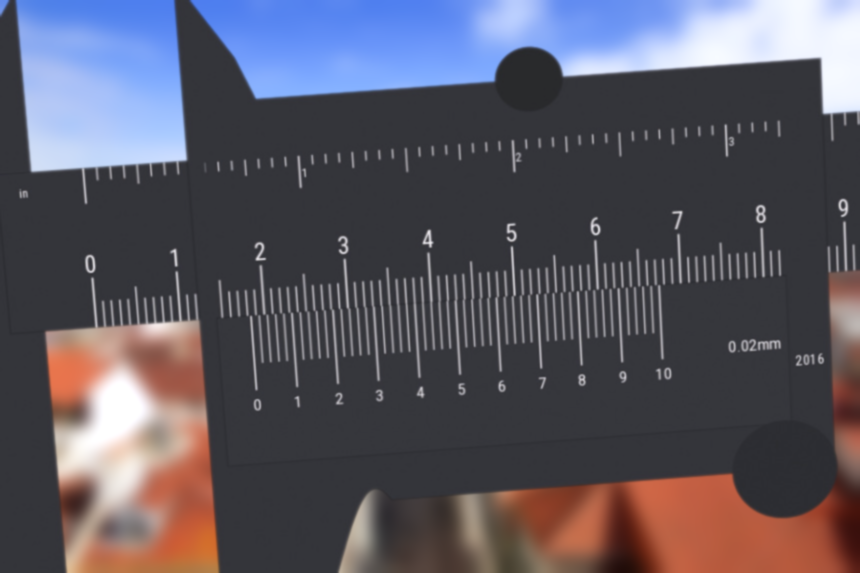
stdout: **18.4** mm
